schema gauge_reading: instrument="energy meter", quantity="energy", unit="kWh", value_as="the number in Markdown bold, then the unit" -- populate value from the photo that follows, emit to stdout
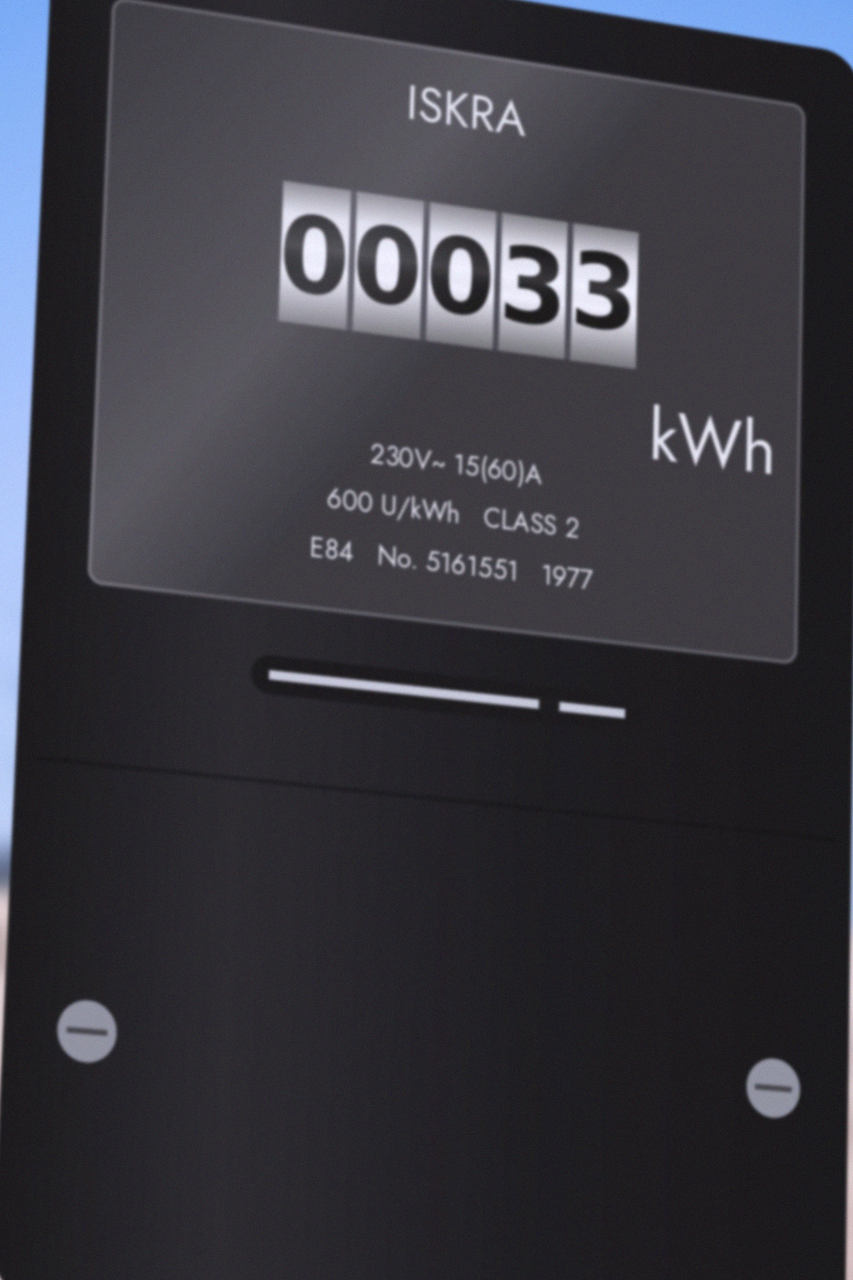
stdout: **33** kWh
